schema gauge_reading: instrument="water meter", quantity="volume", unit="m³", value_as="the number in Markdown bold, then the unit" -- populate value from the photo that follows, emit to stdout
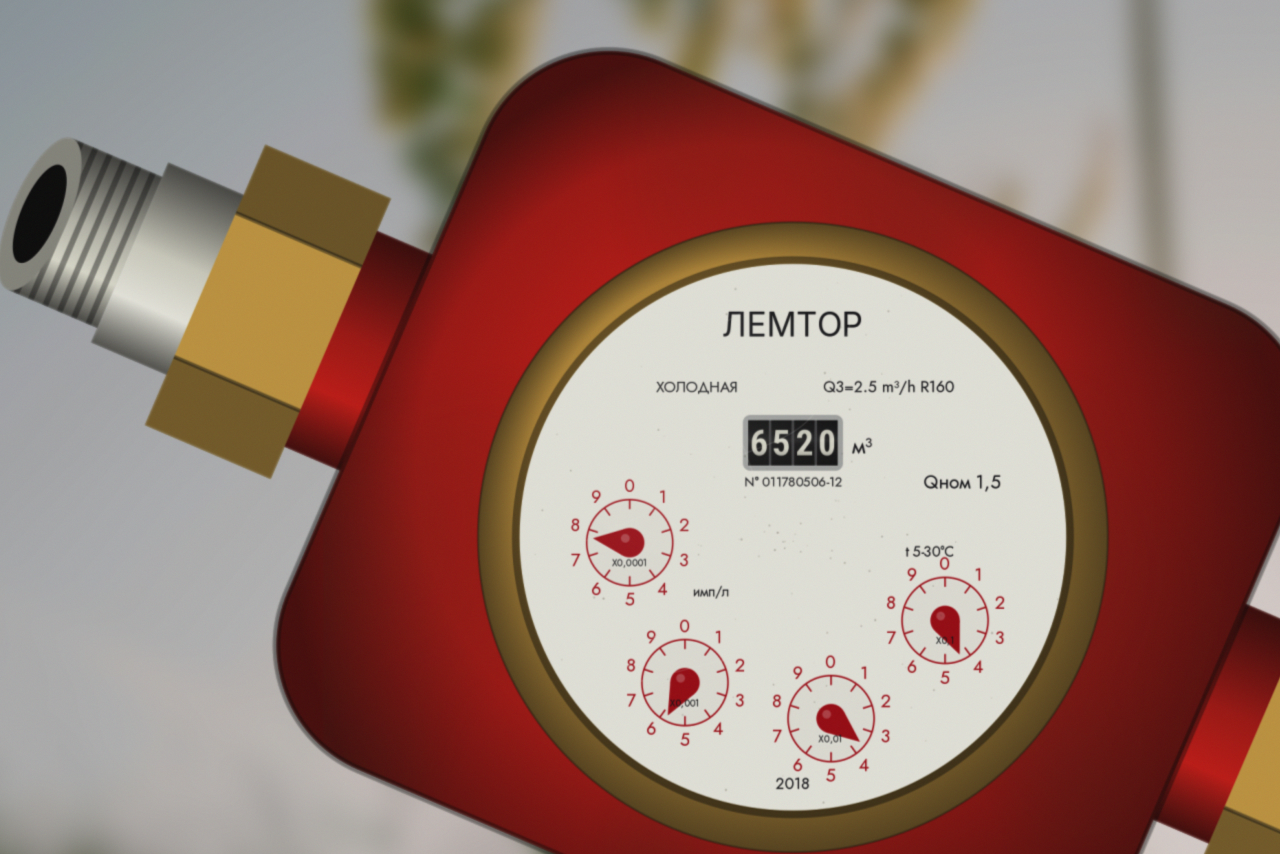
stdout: **6520.4357** m³
